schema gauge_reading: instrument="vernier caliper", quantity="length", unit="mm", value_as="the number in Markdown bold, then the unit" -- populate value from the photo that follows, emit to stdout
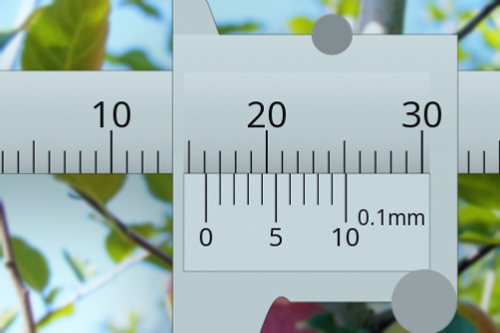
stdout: **16.1** mm
